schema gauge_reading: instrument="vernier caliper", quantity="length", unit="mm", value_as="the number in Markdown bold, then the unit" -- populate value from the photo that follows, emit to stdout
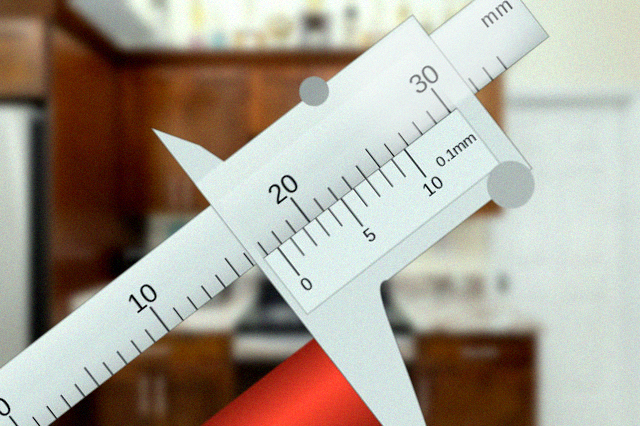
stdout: **17.7** mm
